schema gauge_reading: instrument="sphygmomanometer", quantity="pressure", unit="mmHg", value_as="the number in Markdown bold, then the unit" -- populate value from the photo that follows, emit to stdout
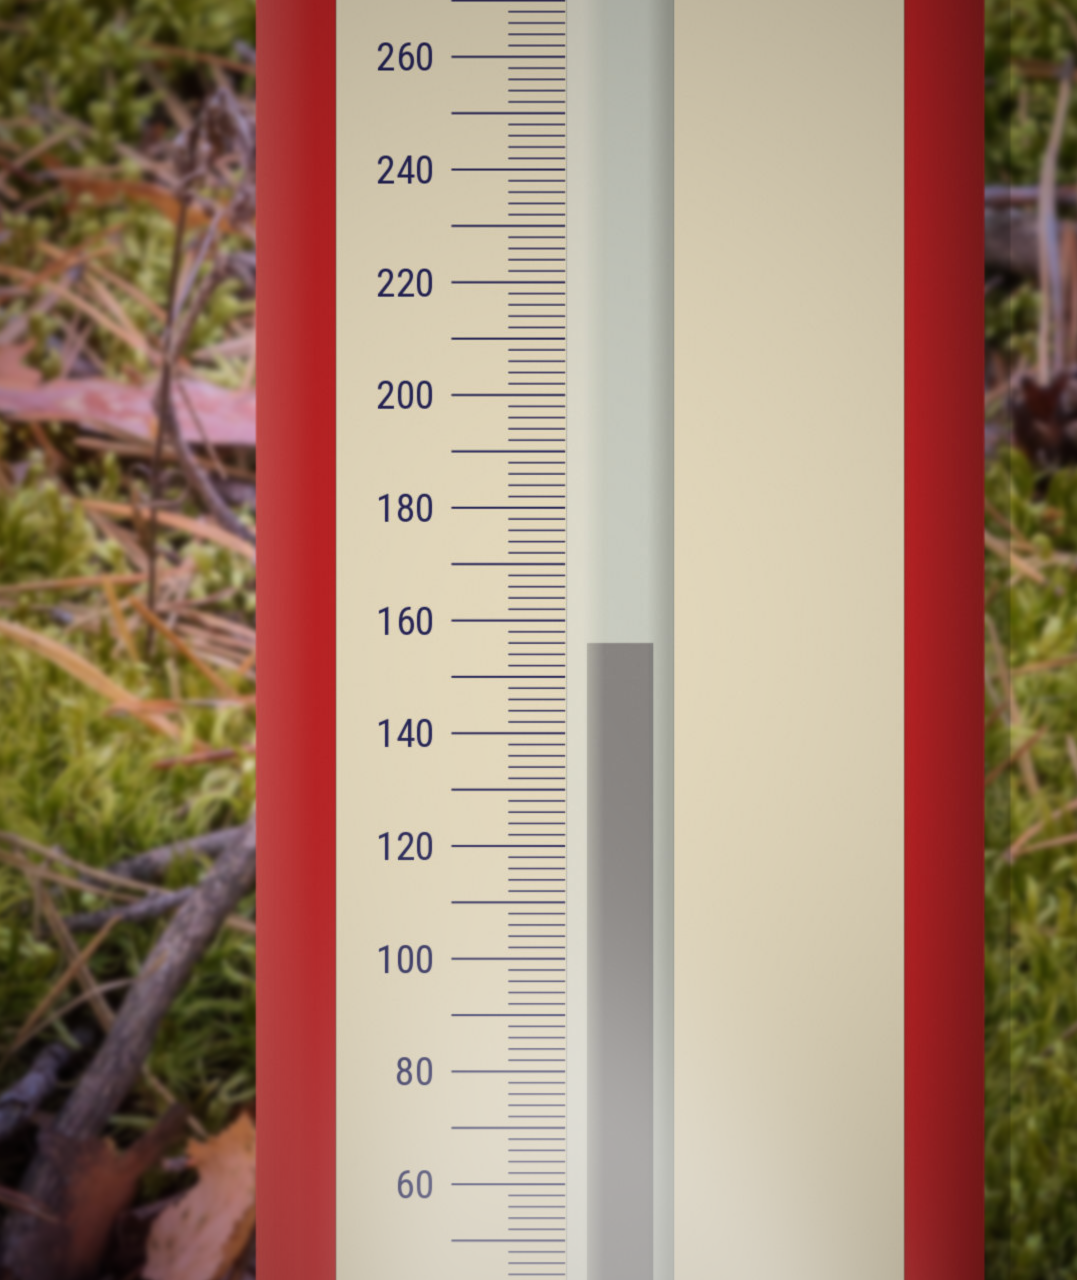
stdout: **156** mmHg
